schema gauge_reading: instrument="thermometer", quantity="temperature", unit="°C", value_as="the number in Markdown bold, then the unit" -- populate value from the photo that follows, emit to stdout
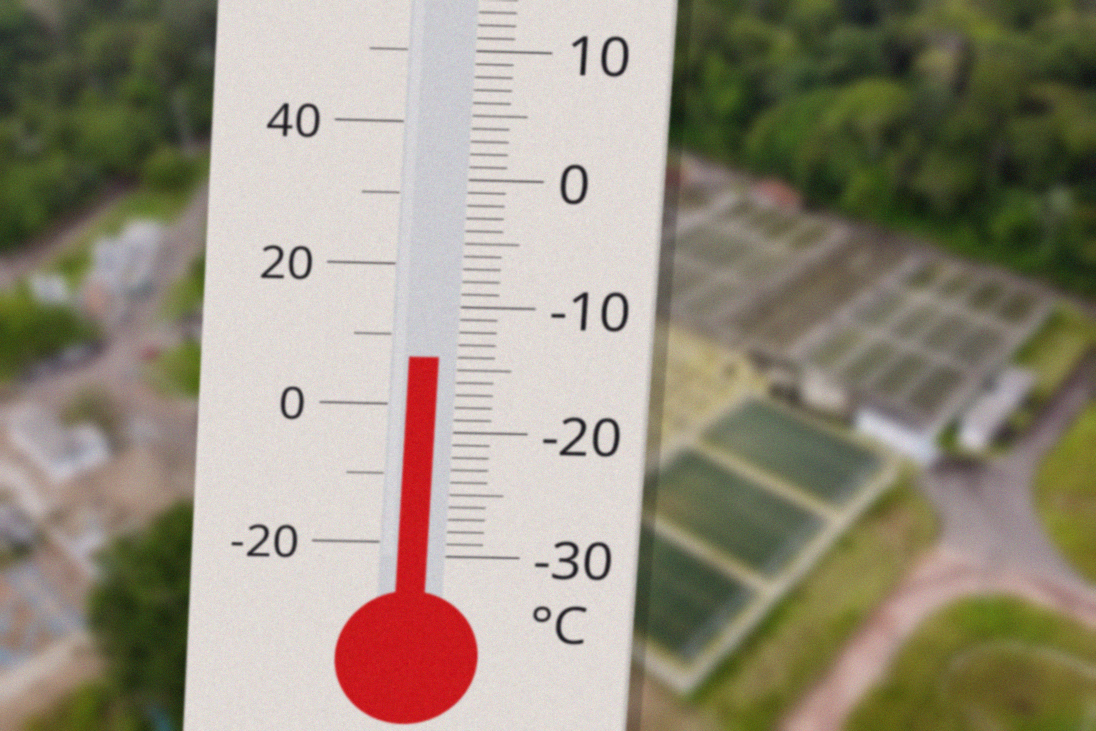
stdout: **-14** °C
